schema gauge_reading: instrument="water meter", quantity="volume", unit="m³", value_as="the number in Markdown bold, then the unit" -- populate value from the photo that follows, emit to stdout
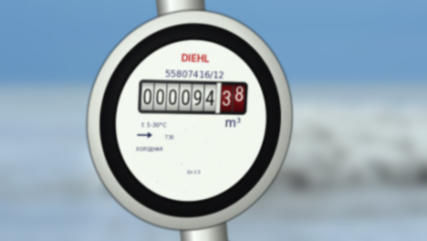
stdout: **94.38** m³
